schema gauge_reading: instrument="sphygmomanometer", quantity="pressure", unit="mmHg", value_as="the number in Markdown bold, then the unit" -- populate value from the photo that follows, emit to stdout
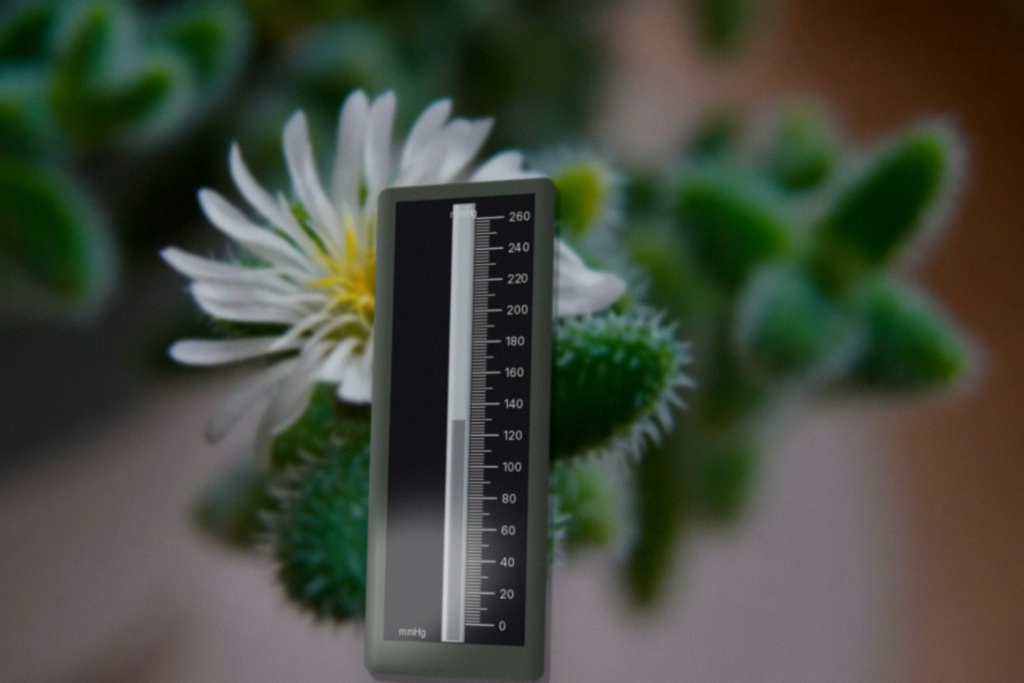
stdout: **130** mmHg
